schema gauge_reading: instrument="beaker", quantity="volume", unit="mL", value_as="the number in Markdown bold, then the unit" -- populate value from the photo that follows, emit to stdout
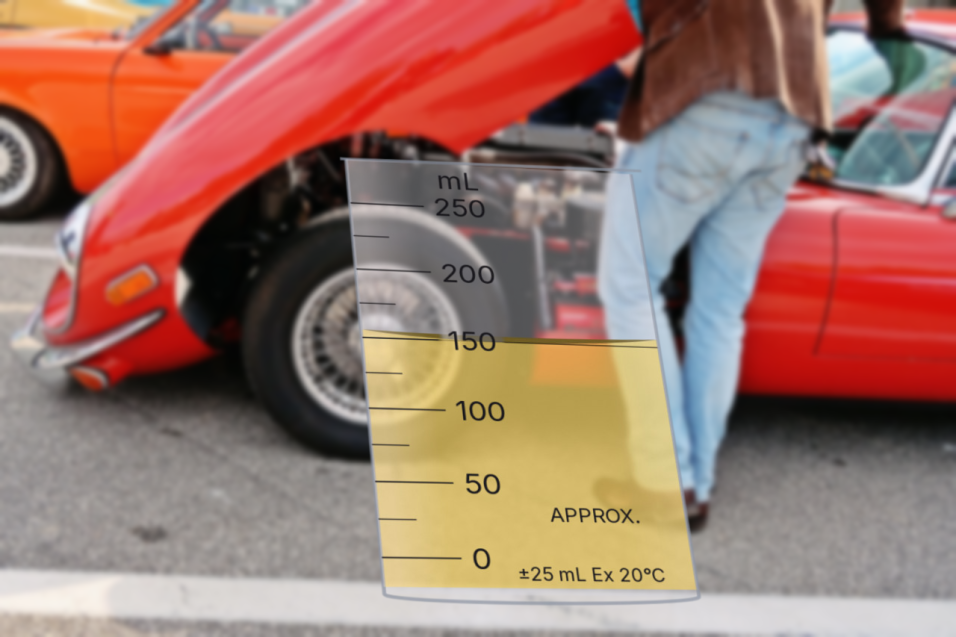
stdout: **150** mL
